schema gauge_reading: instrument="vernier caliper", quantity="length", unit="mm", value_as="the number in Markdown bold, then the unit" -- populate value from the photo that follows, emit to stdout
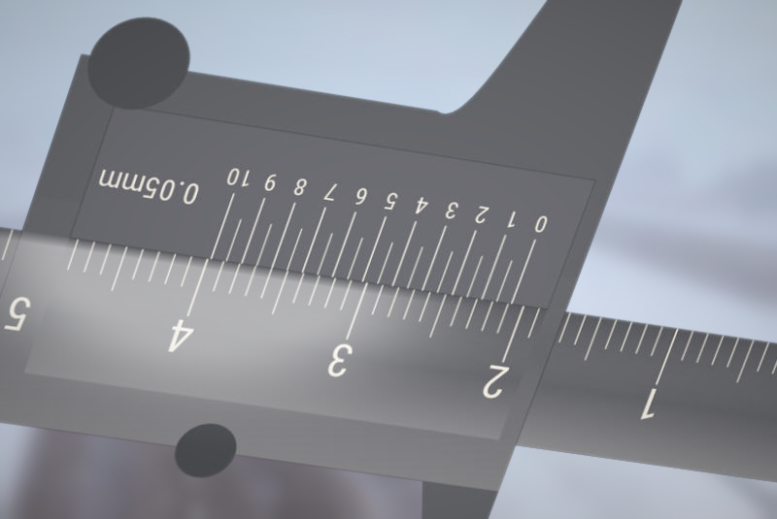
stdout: **20.8** mm
